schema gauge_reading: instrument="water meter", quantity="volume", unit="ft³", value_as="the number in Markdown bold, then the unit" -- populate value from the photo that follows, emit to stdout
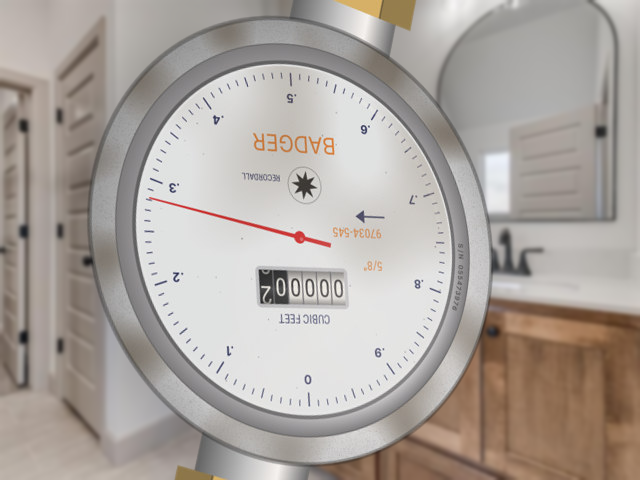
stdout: **2.28** ft³
